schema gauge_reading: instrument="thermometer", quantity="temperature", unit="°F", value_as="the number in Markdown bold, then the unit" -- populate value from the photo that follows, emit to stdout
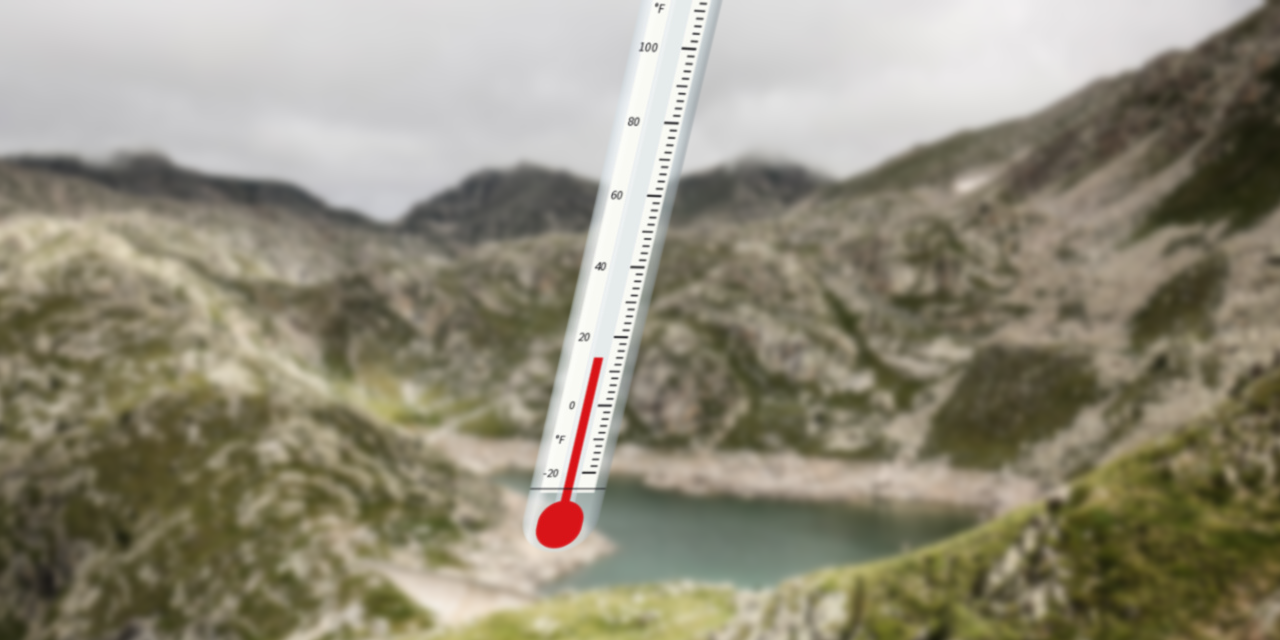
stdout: **14** °F
